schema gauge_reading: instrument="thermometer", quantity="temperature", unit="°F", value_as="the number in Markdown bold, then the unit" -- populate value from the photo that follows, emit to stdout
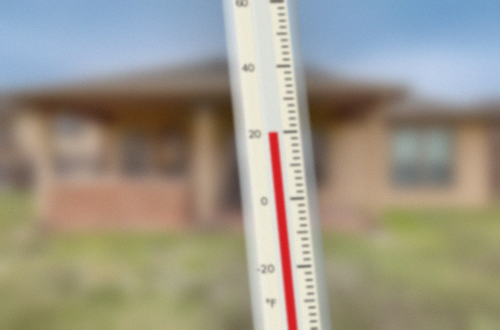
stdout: **20** °F
